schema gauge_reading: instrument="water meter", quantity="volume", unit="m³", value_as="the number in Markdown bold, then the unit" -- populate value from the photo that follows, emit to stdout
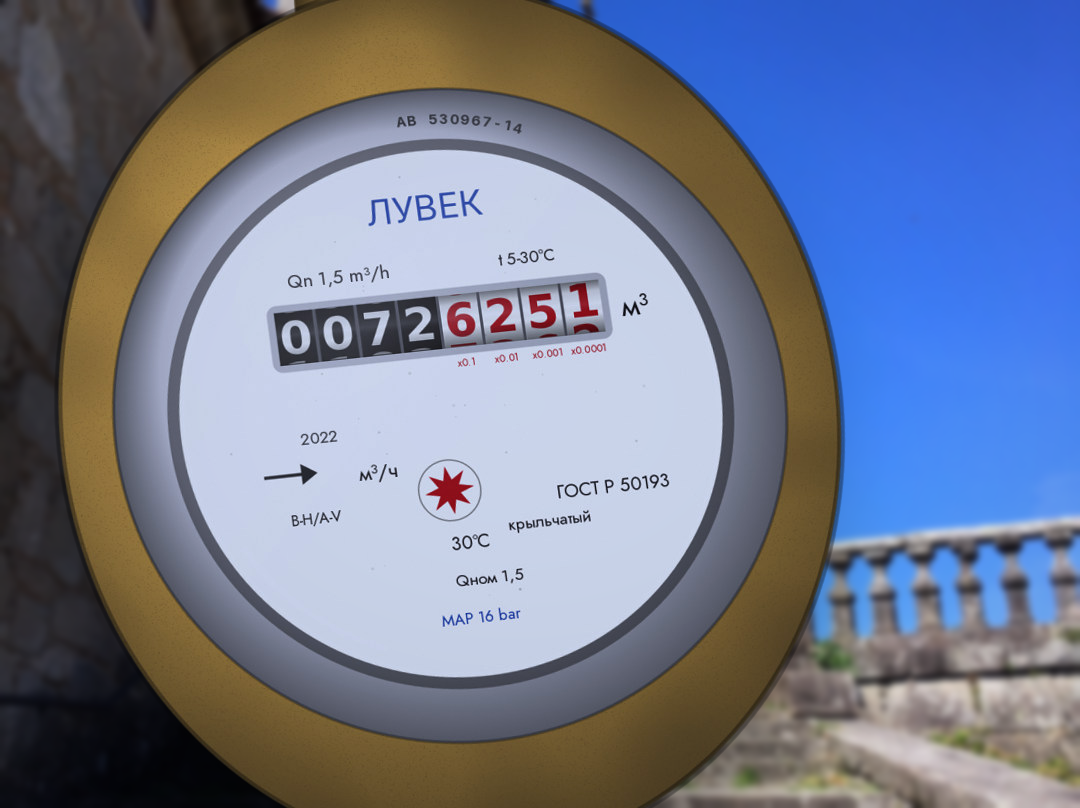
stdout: **72.6251** m³
